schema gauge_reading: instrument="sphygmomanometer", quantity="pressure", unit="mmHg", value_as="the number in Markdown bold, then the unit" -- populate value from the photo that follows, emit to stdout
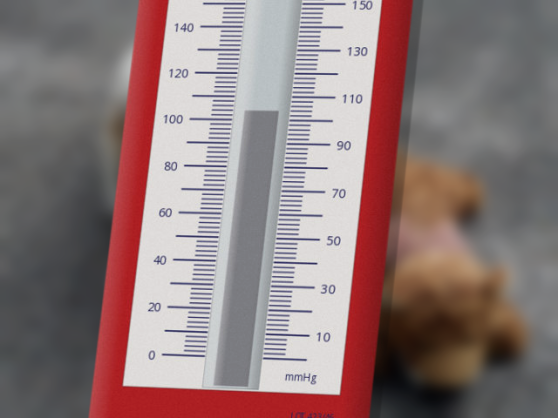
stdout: **104** mmHg
